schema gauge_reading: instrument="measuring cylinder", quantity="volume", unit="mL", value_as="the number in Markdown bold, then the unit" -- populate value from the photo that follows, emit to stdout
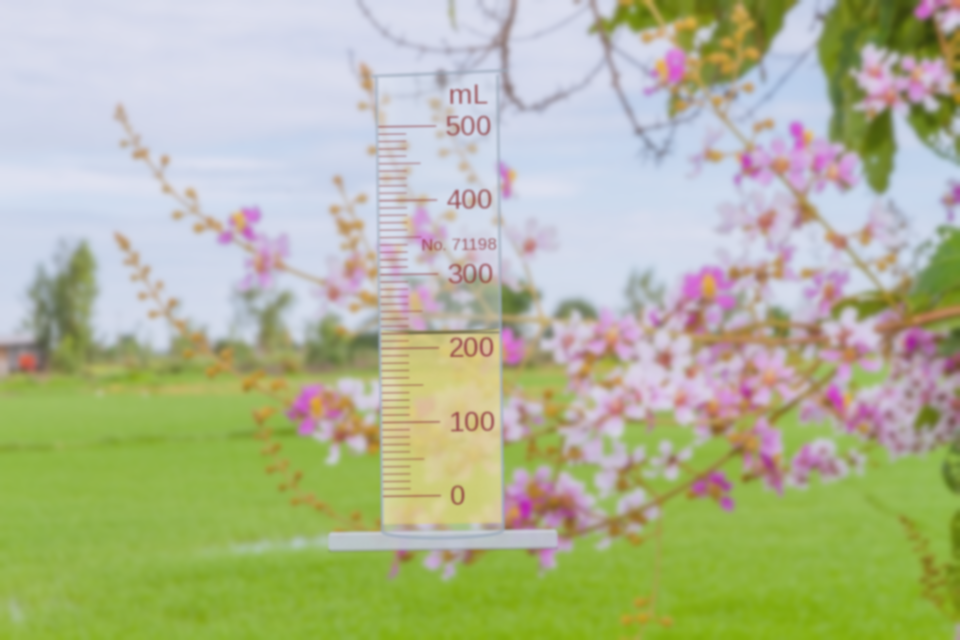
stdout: **220** mL
